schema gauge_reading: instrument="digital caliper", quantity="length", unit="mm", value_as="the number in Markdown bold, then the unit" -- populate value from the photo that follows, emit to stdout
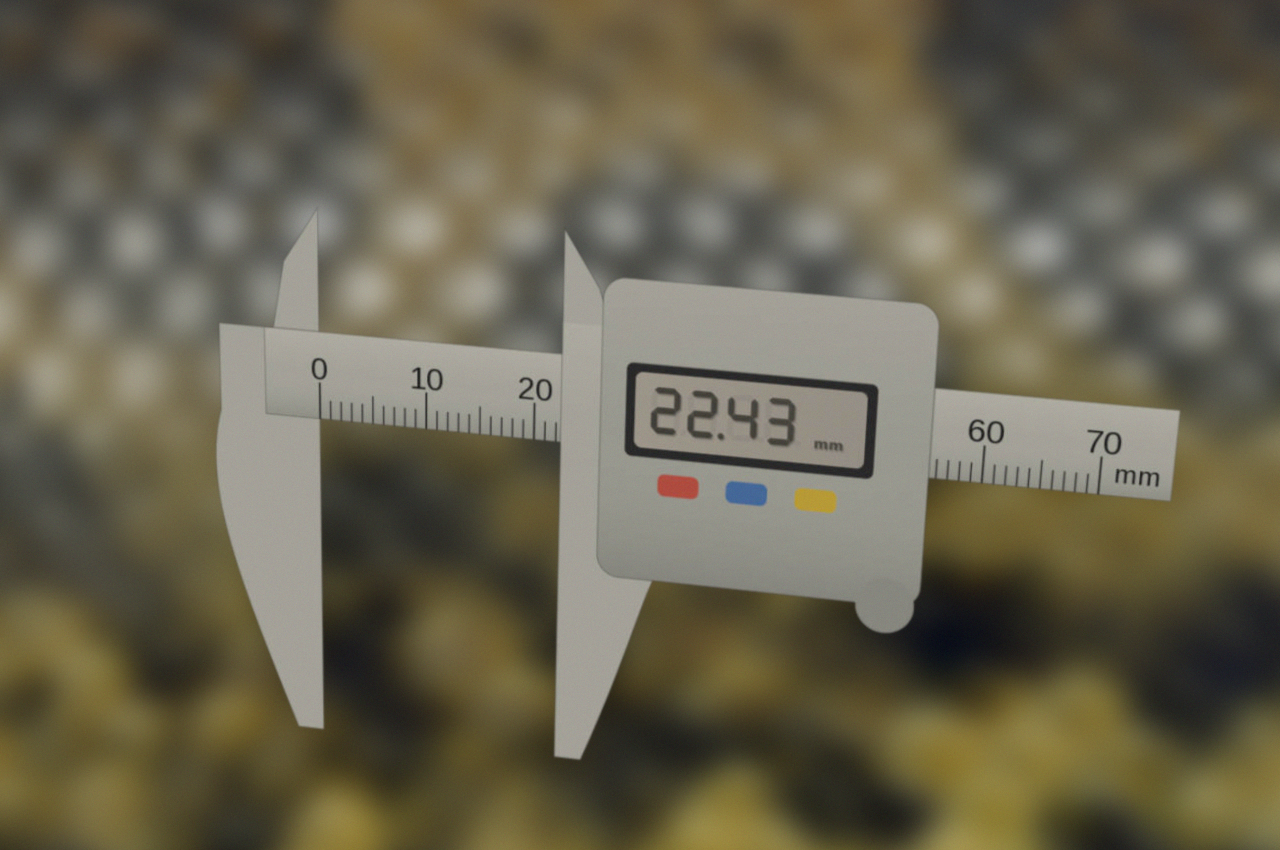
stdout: **22.43** mm
